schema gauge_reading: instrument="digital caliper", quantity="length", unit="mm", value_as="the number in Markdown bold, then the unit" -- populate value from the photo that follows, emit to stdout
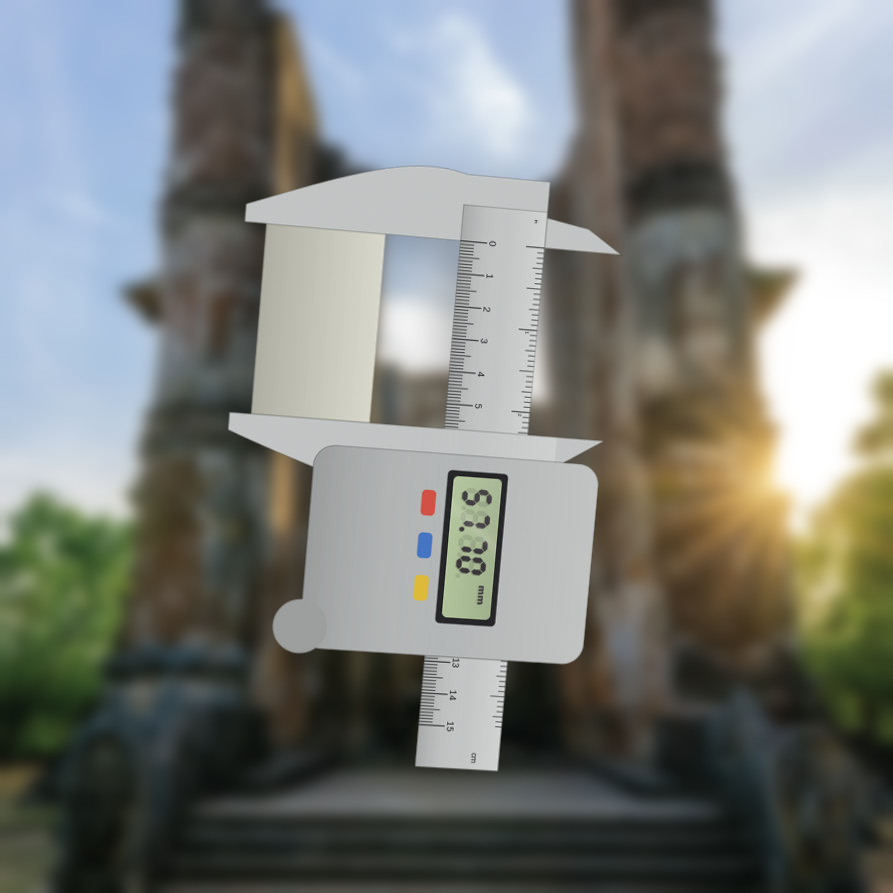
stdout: **57.70** mm
